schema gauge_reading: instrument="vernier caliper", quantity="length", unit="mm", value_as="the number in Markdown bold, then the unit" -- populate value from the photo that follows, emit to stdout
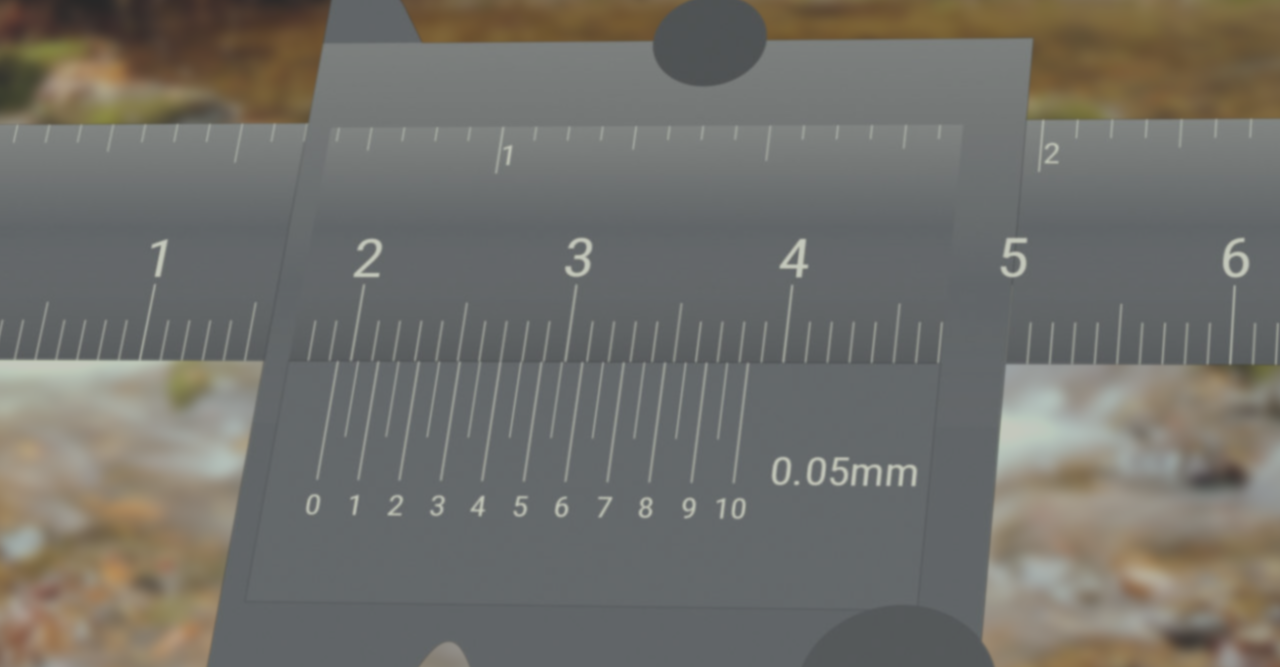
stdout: **19.4** mm
